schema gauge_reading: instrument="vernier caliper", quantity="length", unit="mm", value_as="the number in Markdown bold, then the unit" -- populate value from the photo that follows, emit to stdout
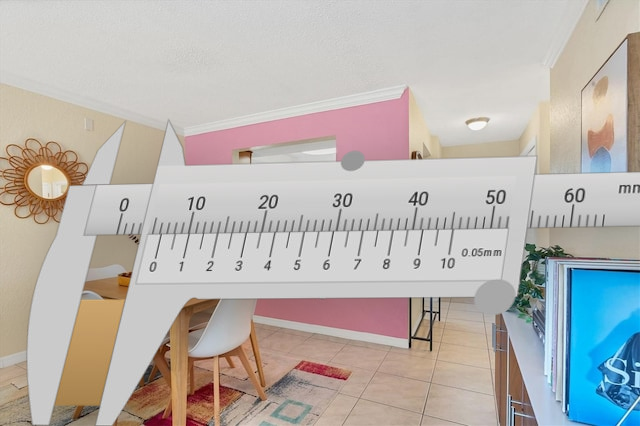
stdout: **6.2** mm
